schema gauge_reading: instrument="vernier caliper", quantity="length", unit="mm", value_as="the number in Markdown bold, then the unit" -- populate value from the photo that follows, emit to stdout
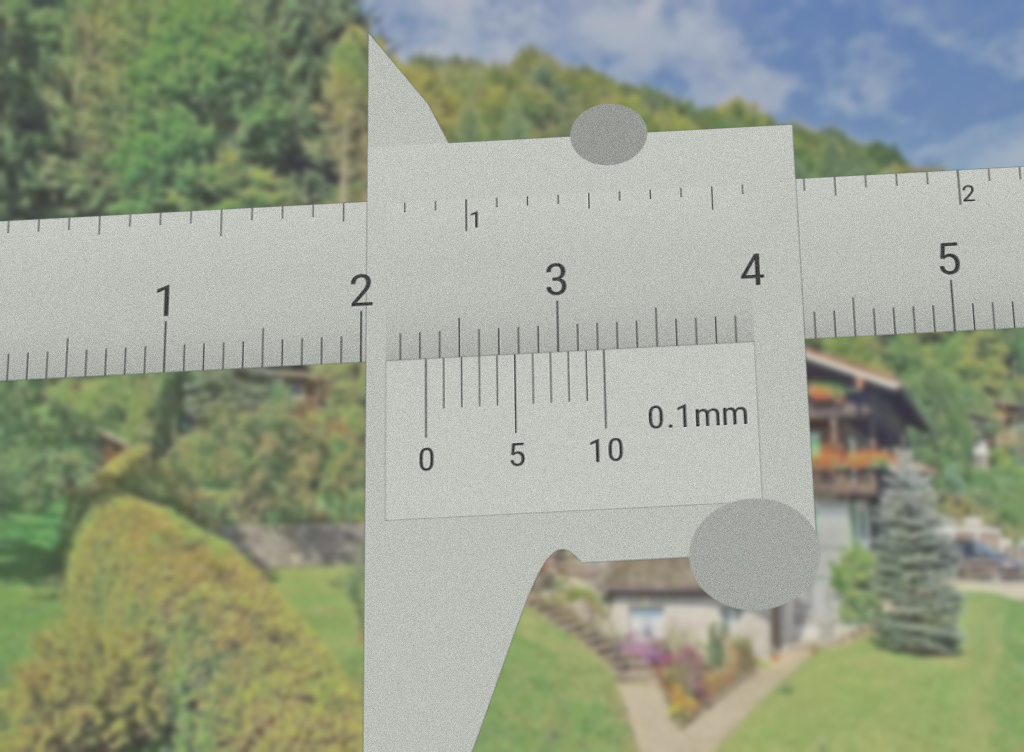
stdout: **23.3** mm
